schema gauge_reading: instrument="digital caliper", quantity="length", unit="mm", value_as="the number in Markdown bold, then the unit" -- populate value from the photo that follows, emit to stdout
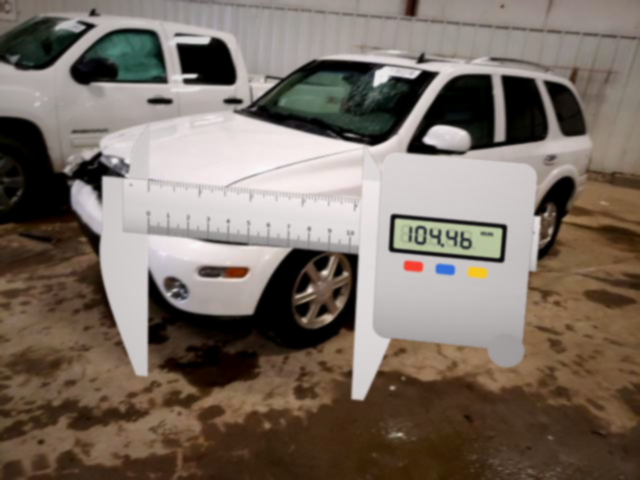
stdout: **104.46** mm
